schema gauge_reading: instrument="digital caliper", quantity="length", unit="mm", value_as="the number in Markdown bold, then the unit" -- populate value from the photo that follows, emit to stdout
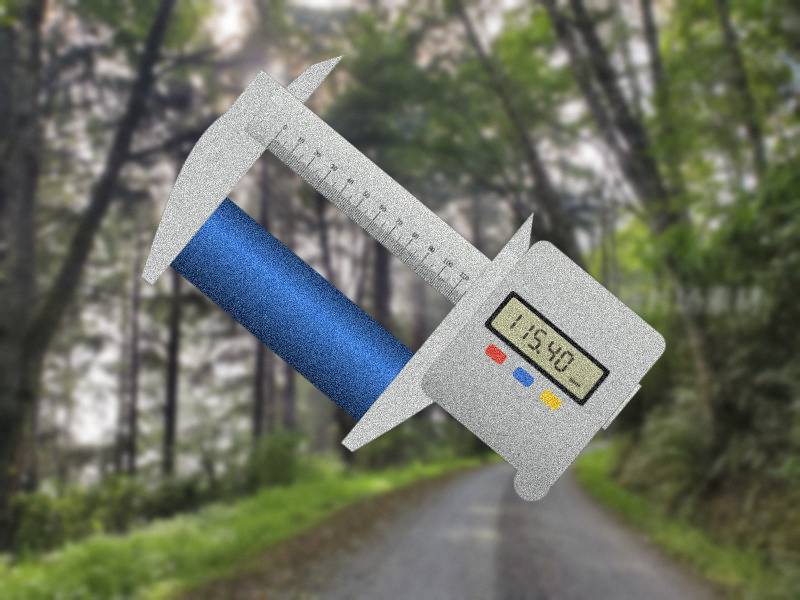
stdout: **115.40** mm
